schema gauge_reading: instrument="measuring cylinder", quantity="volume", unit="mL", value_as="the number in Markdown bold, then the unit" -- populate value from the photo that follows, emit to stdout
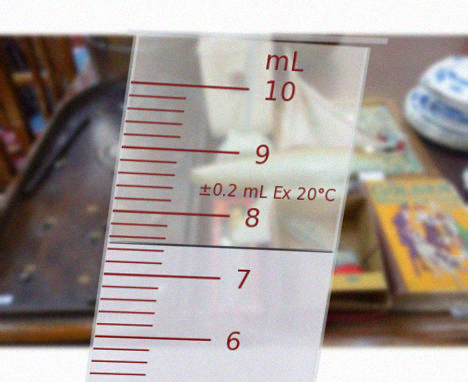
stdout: **7.5** mL
